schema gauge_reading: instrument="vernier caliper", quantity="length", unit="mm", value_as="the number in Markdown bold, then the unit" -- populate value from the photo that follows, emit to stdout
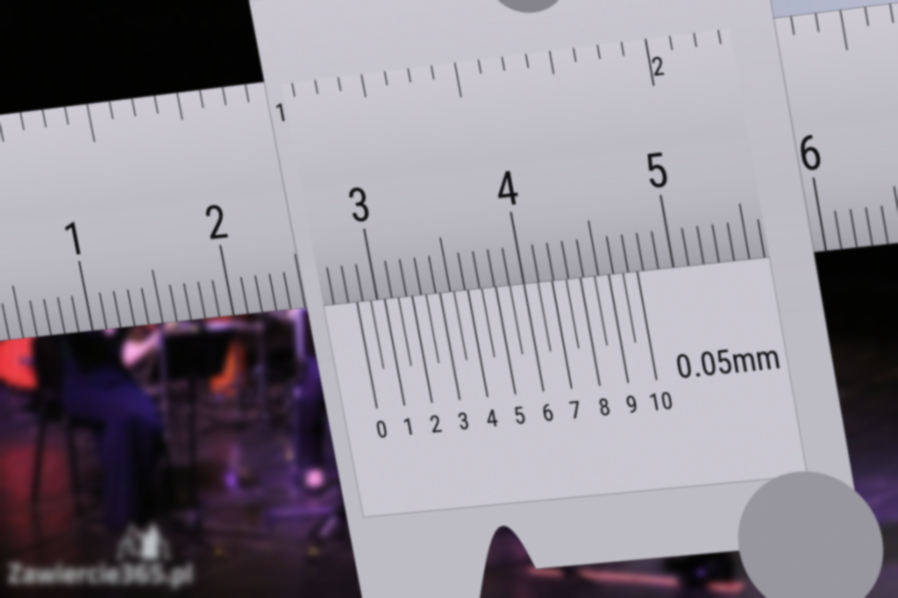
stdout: **28.6** mm
